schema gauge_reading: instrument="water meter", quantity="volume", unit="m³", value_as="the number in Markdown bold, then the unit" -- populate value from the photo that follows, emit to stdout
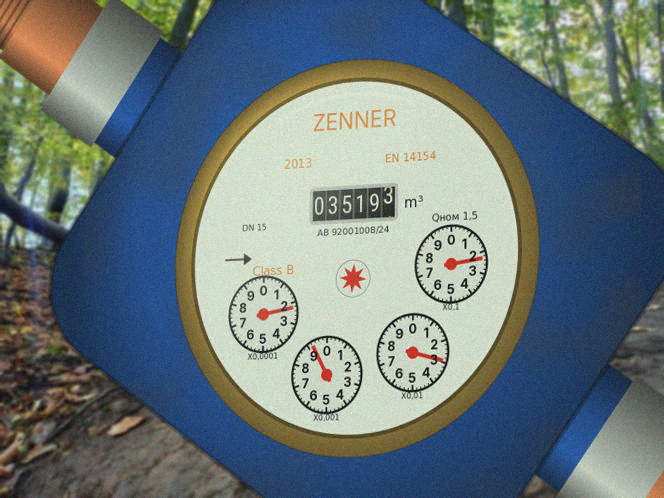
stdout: **35193.2292** m³
